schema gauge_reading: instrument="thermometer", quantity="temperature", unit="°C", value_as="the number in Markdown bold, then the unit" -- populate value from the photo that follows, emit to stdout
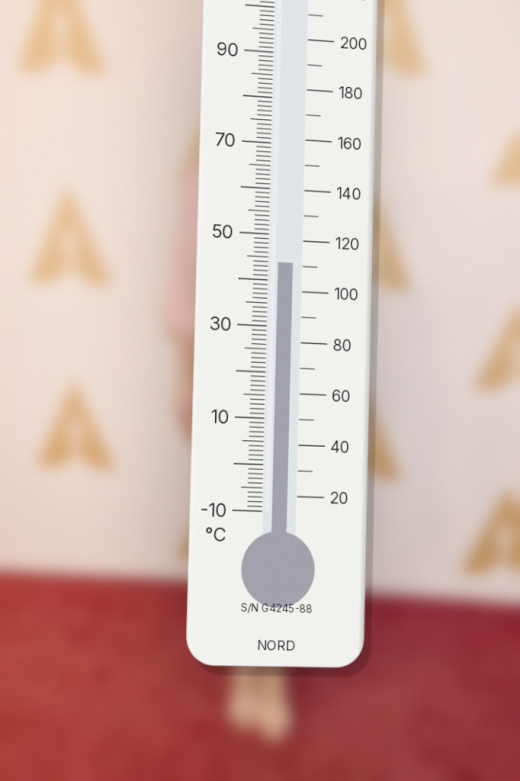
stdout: **44** °C
